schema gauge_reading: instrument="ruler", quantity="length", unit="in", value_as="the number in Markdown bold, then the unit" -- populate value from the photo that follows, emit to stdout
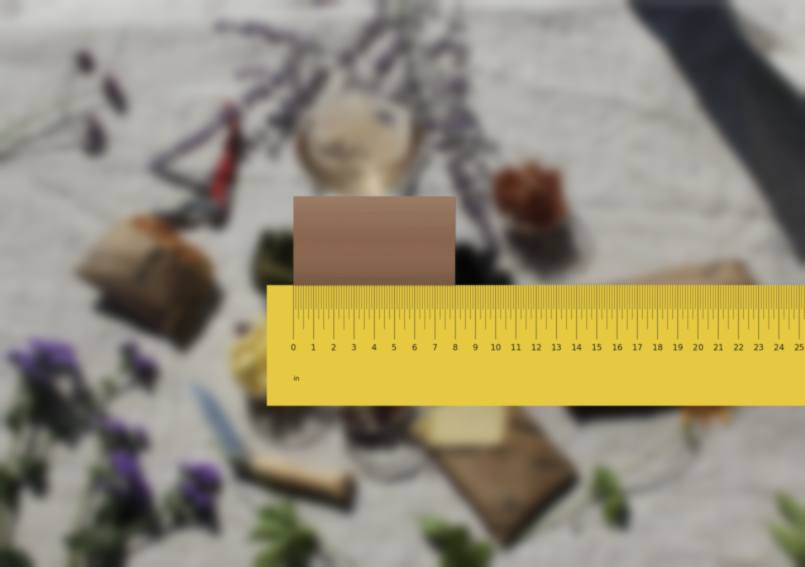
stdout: **8** in
